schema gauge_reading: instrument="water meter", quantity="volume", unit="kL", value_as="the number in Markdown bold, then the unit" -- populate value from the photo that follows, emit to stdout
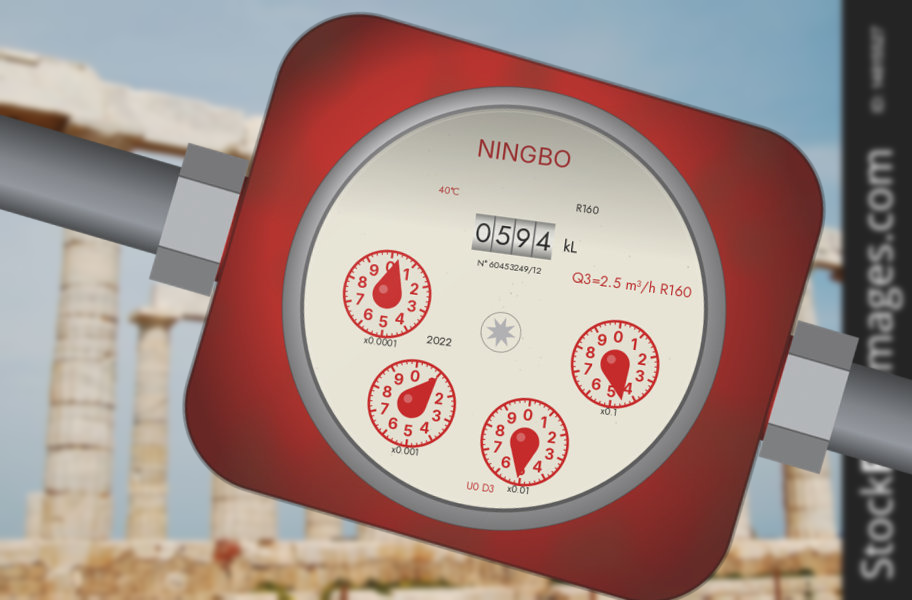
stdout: **594.4510** kL
